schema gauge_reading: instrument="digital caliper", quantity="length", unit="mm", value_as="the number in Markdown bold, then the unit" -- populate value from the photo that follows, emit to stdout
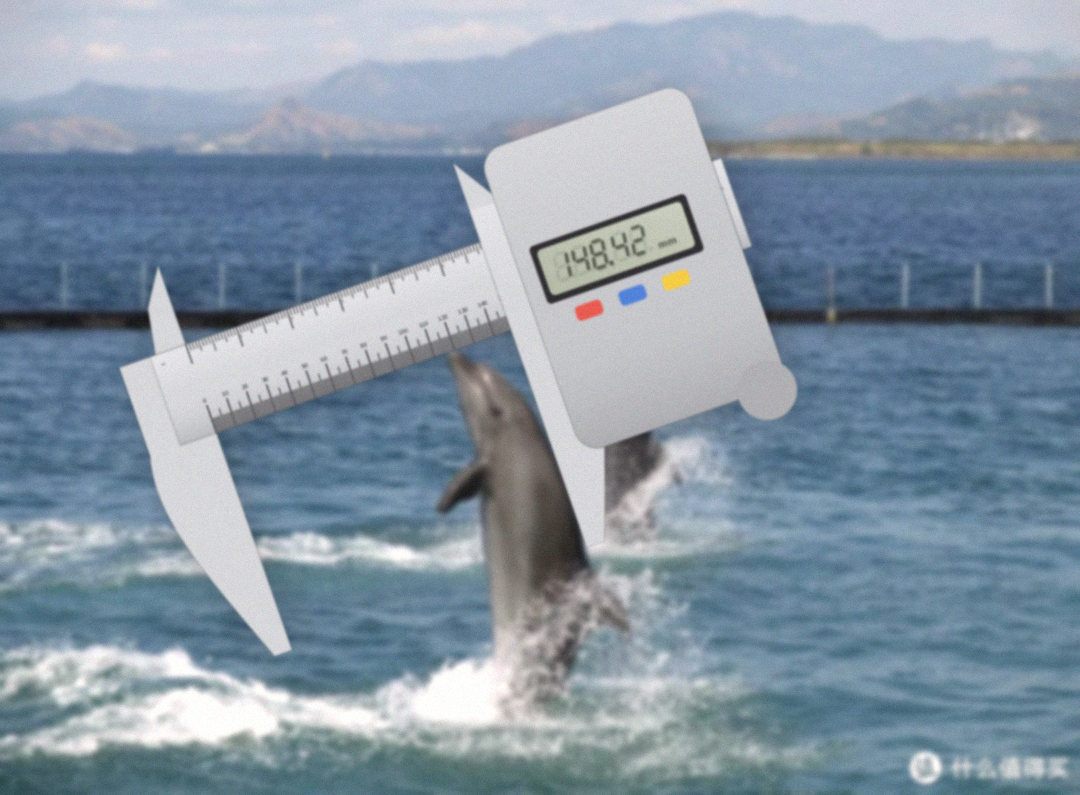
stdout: **148.42** mm
